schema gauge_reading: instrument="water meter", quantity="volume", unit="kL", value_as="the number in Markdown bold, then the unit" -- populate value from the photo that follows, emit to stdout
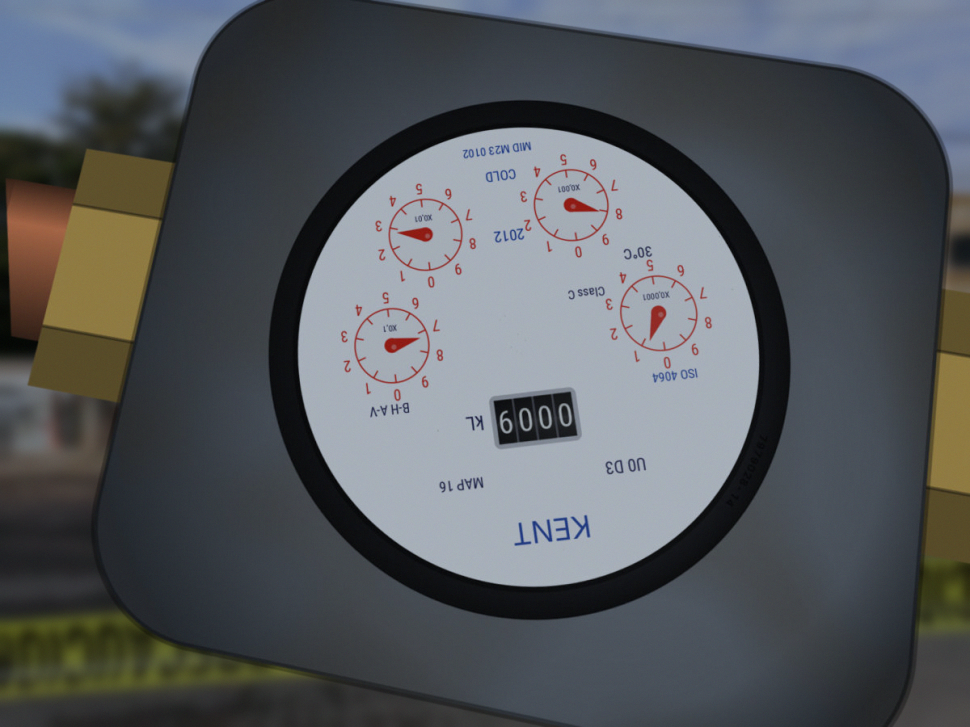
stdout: **9.7280** kL
